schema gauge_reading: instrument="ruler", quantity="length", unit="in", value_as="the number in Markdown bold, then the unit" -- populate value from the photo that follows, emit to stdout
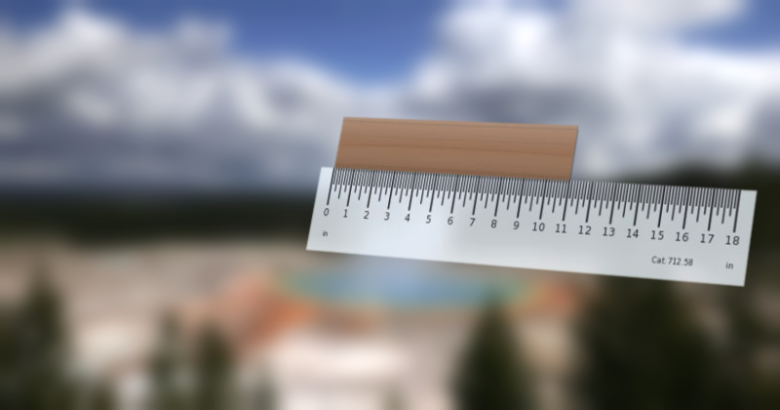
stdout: **11** in
